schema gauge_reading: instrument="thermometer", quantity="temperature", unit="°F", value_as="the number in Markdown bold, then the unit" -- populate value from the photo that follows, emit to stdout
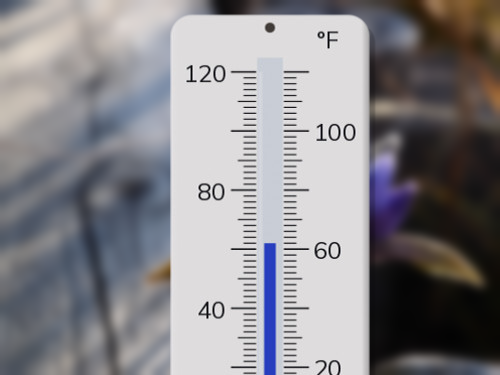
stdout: **62** °F
